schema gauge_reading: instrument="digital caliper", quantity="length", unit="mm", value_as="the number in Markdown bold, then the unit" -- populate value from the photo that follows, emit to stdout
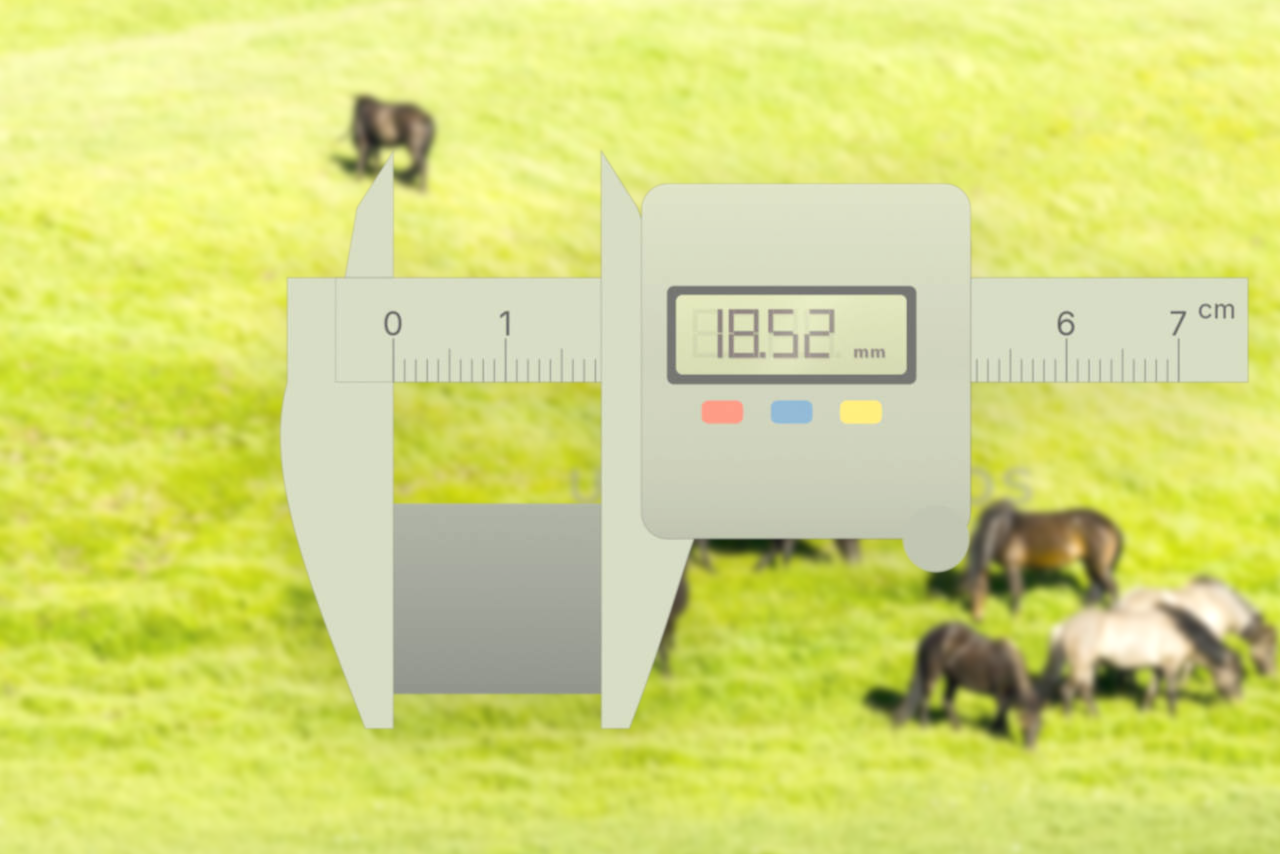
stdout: **18.52** mm
